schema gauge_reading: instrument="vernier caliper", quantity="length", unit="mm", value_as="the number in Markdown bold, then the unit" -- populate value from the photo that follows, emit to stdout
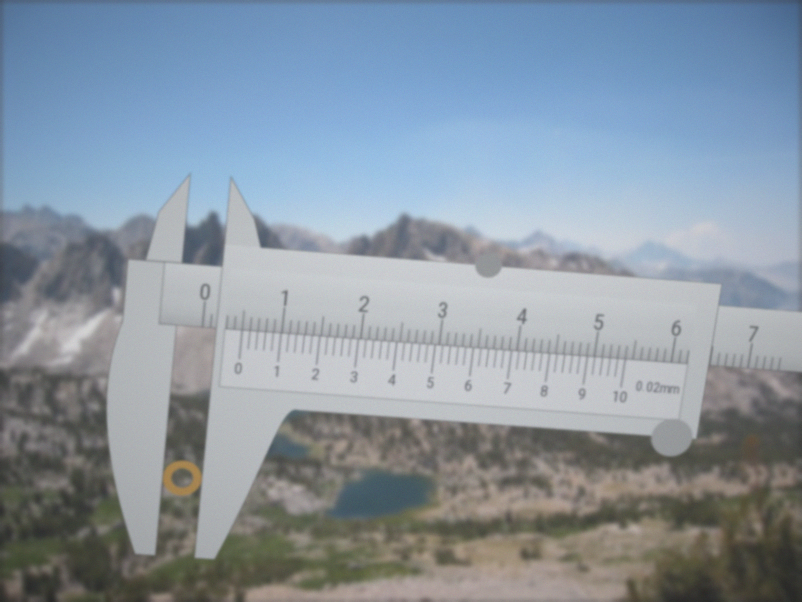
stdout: **5.0** mm
